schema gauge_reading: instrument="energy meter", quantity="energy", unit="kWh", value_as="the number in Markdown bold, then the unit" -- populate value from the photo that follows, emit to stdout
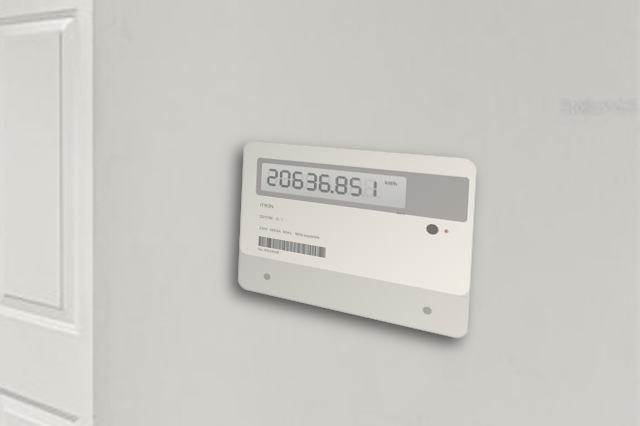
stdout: **20636.851** kWh
